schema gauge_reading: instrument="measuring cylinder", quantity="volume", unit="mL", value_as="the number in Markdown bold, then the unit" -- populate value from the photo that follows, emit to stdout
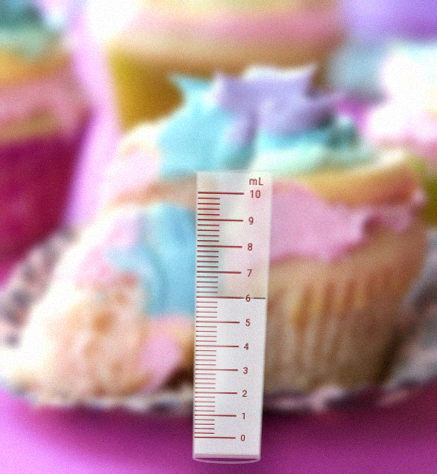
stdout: **6** mL
